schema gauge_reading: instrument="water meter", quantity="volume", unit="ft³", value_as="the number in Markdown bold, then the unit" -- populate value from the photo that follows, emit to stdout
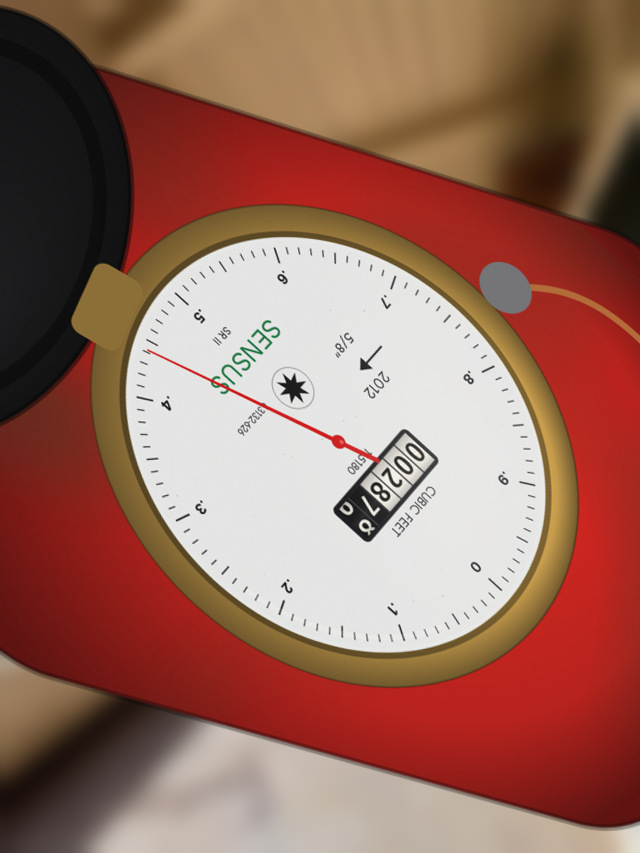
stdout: **2878.44** ft³
